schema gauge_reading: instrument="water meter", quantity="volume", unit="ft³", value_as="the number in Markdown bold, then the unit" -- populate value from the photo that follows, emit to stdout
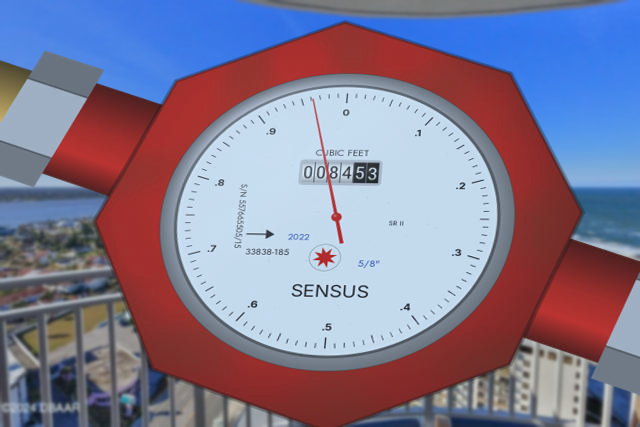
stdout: **8452.96** ft³
